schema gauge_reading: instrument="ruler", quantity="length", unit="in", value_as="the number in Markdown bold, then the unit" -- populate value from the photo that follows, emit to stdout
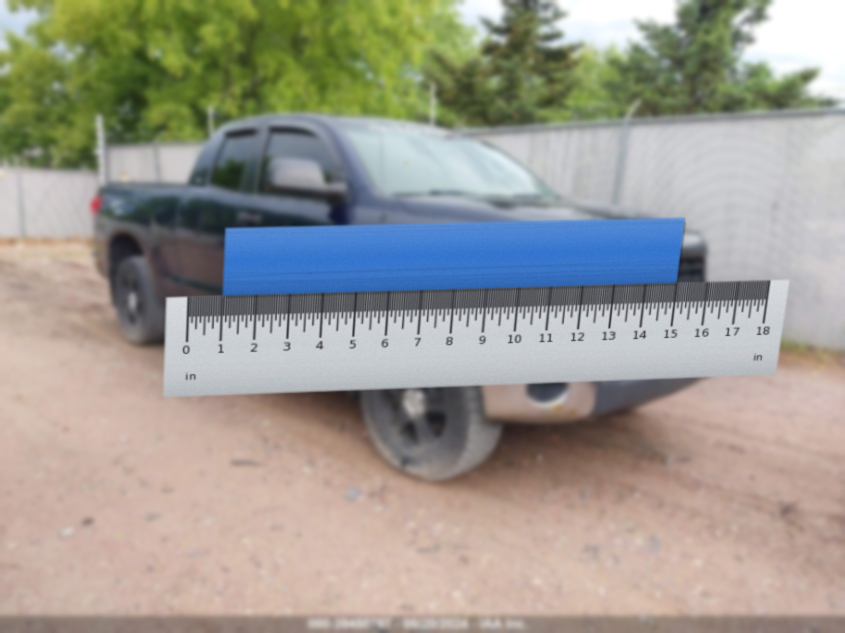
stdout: **14** in
